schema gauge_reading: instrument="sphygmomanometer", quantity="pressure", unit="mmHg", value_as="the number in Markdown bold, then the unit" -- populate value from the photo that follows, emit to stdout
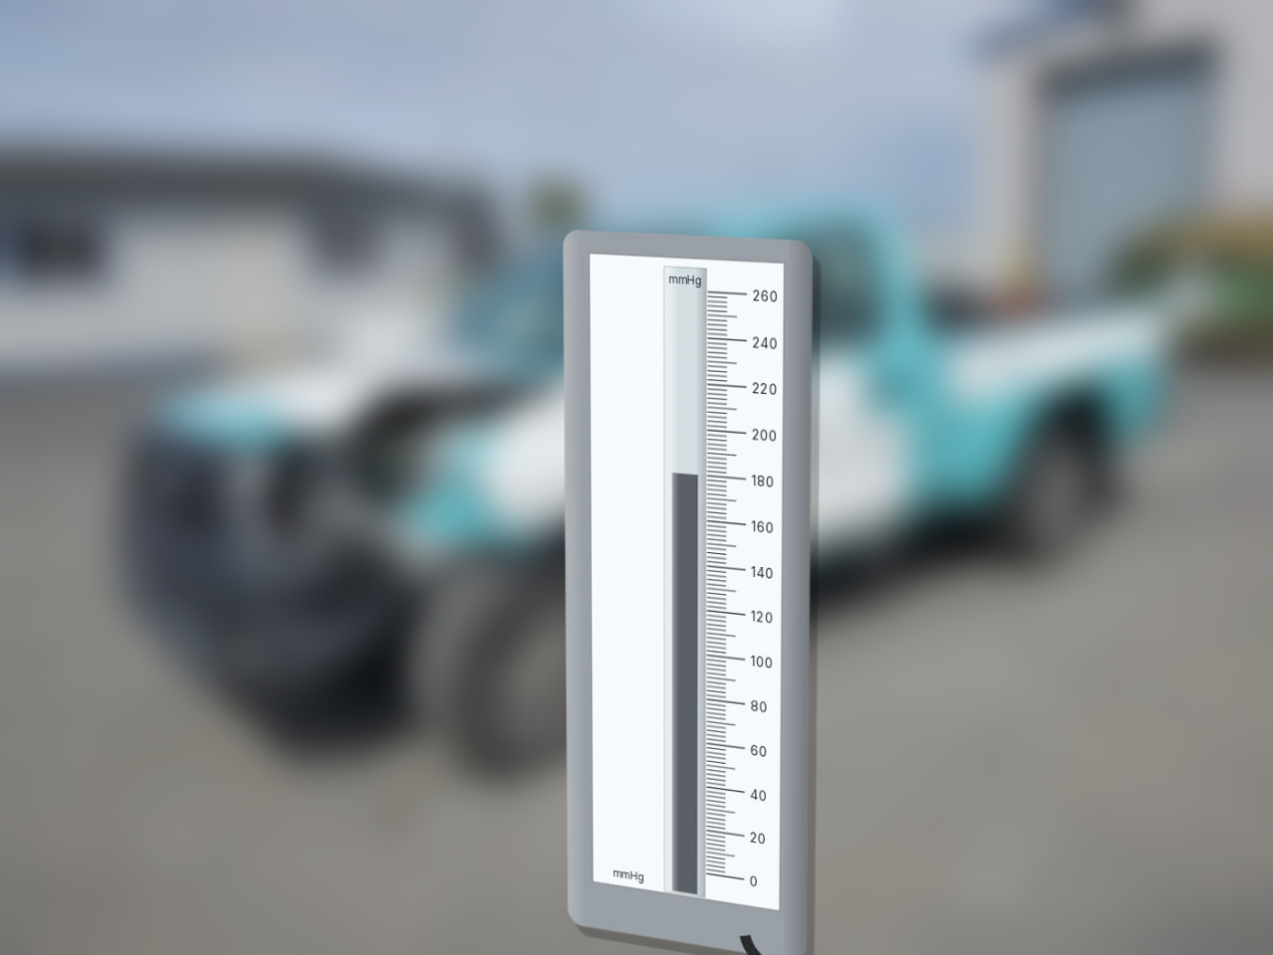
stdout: **180** mmHg
